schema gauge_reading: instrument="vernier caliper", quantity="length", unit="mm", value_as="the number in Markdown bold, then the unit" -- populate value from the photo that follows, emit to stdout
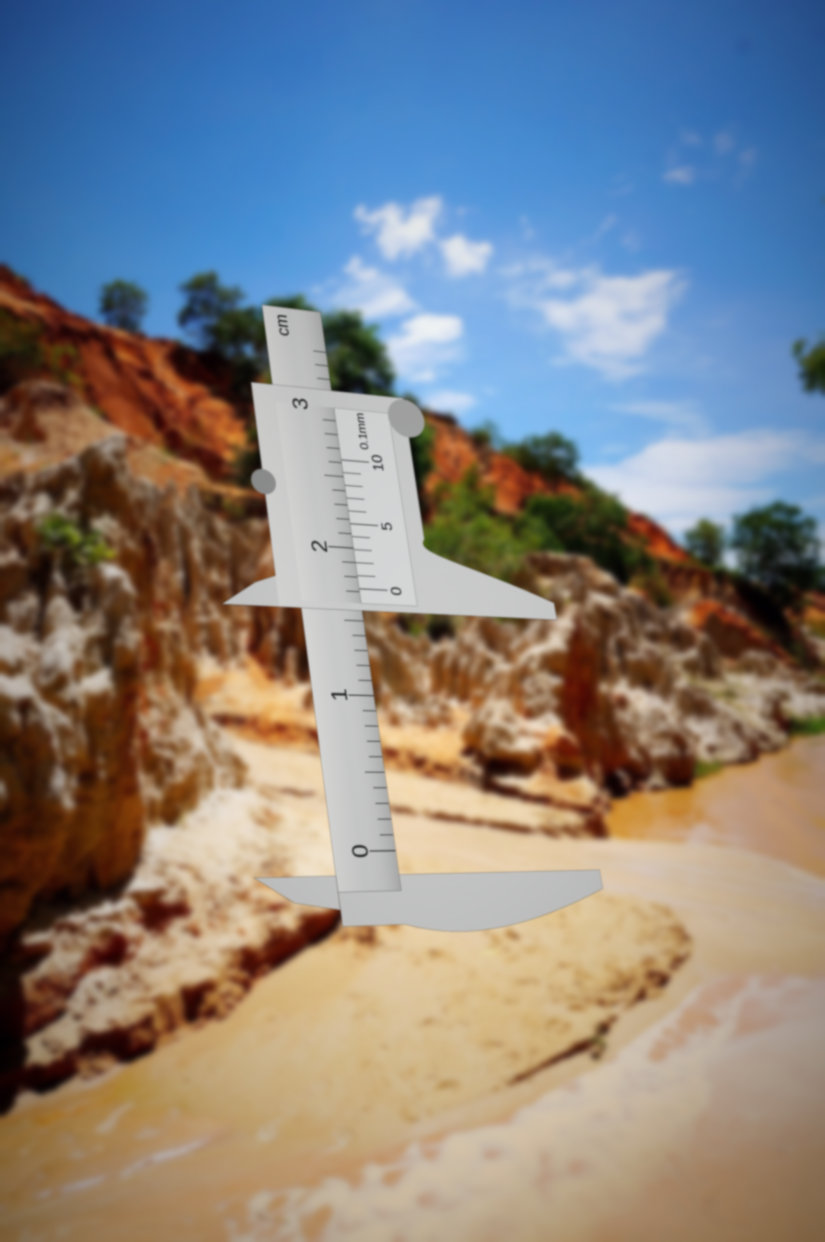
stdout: **17.2** mm
